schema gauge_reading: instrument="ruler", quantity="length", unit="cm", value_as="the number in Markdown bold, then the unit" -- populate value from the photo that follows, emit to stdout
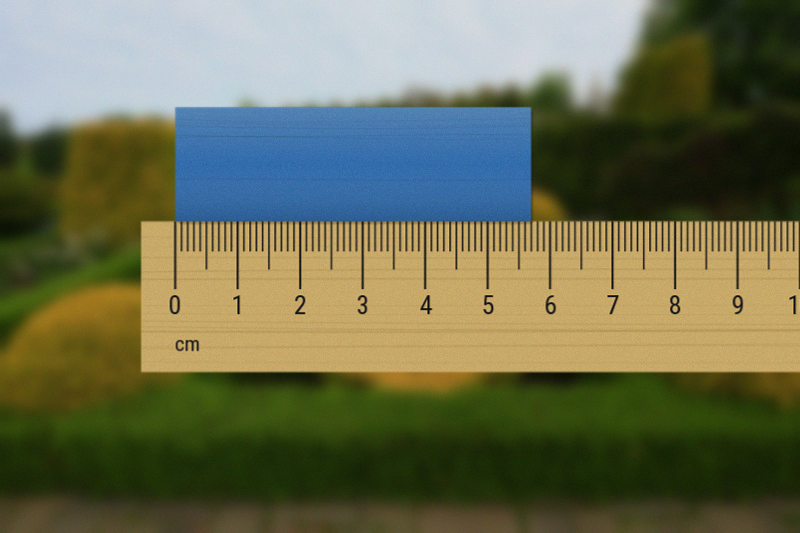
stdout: **5.7** cm
